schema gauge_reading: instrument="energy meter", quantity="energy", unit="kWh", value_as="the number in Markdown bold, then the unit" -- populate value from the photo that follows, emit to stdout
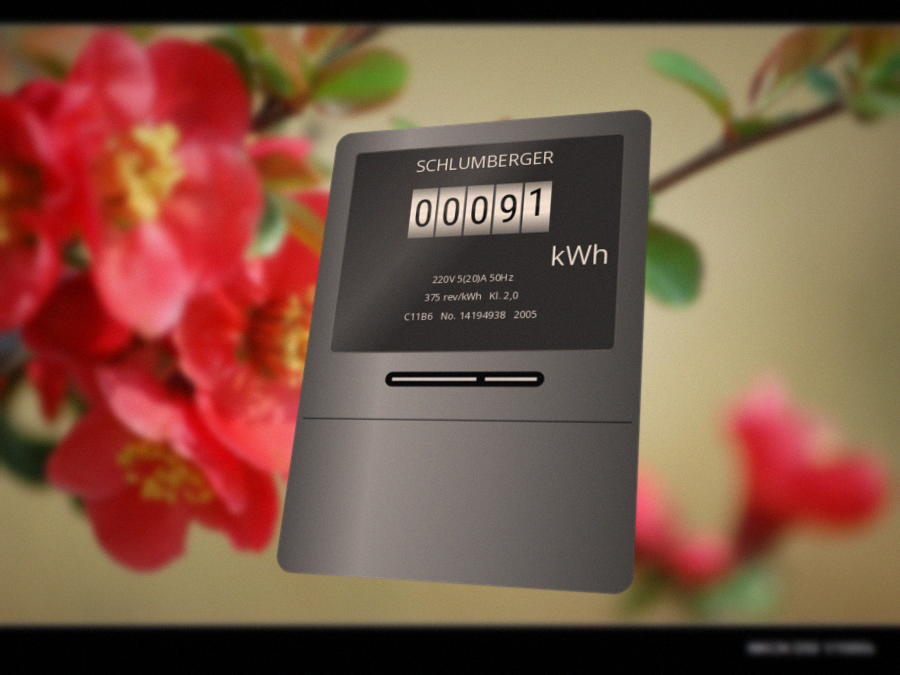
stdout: **91** kWh
